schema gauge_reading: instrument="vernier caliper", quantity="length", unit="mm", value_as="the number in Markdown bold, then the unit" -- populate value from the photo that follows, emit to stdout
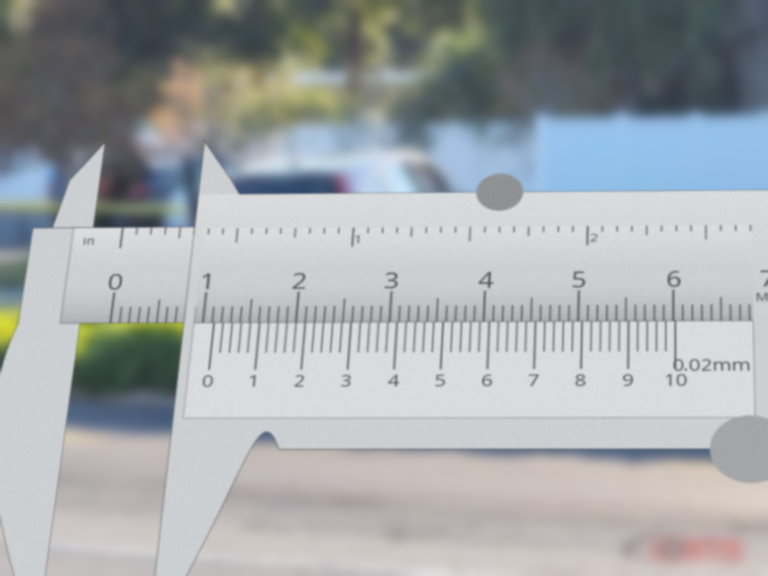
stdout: **11.2** mm
